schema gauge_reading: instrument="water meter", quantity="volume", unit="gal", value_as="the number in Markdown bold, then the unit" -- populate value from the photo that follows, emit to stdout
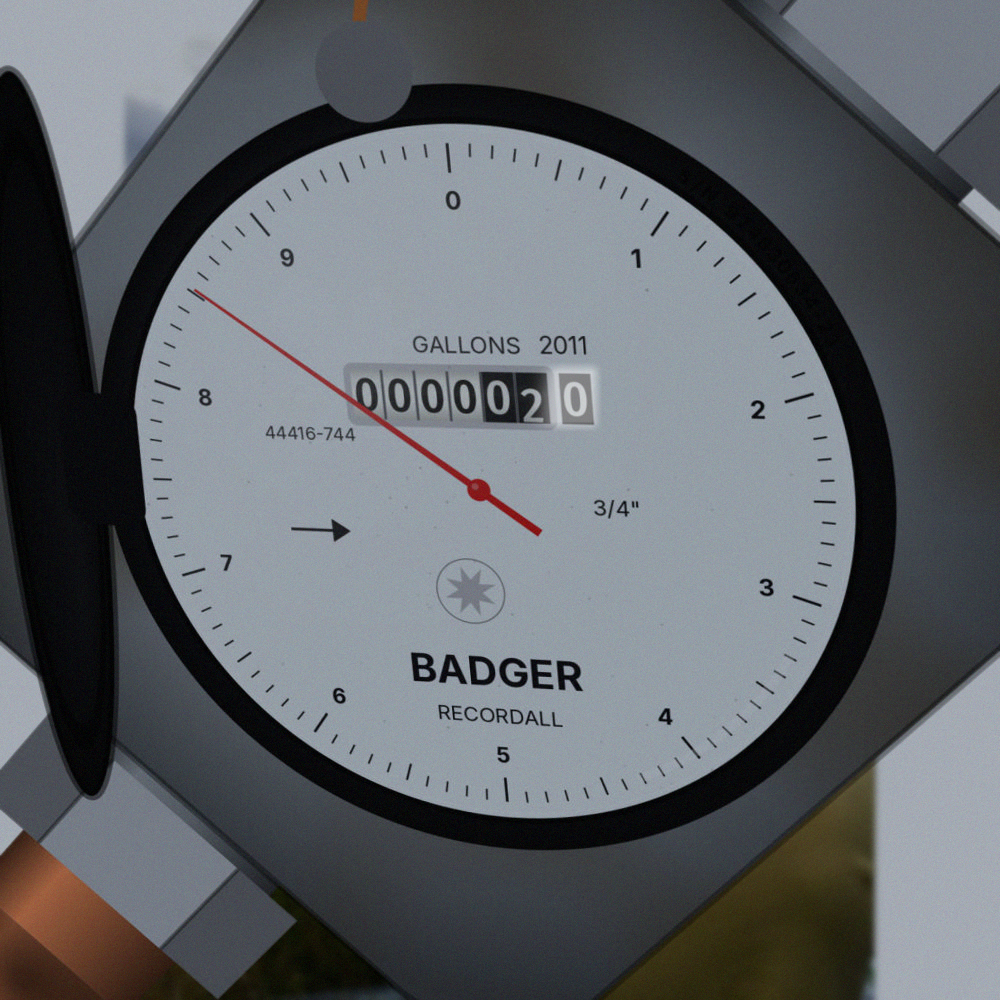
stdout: **18.5** gal
